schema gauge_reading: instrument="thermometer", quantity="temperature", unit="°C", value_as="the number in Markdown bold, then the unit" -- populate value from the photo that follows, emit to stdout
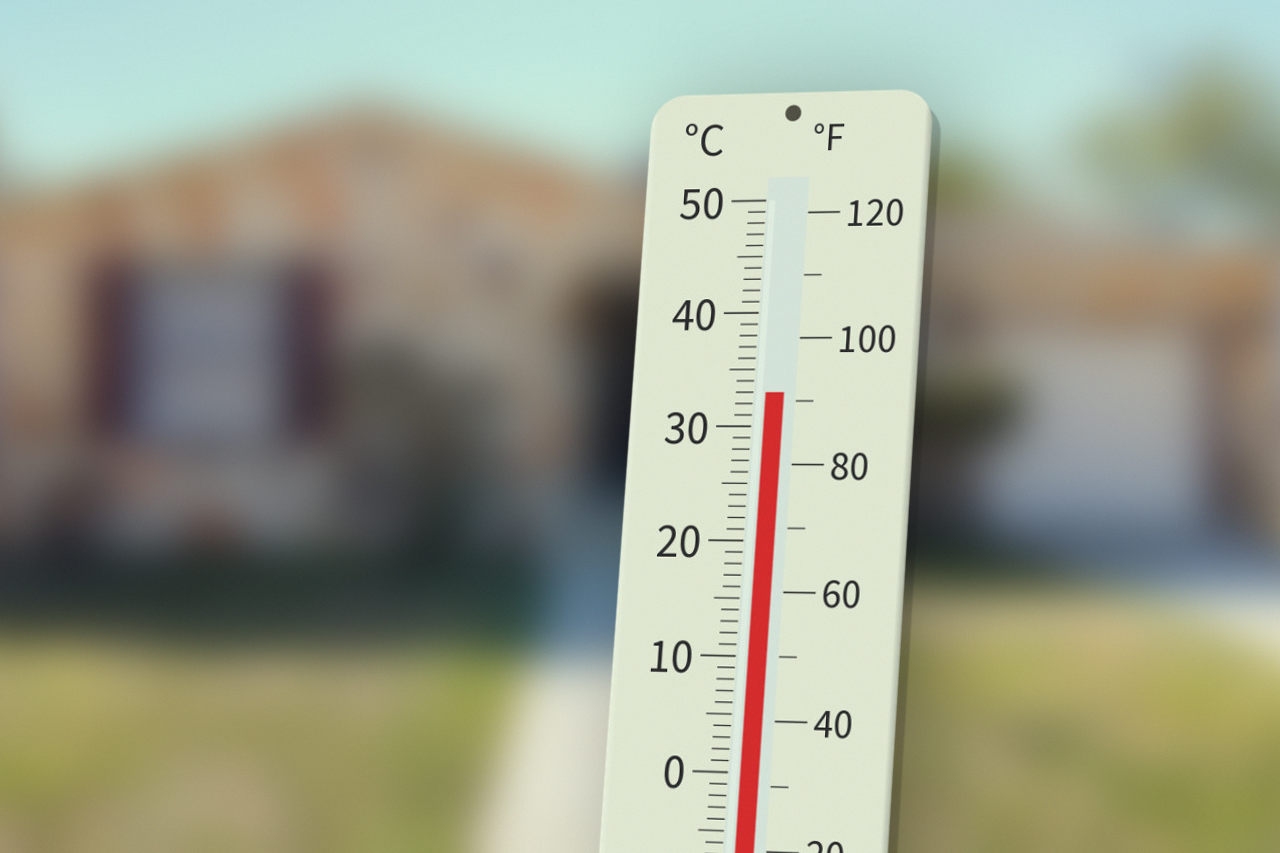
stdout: **33** °C
